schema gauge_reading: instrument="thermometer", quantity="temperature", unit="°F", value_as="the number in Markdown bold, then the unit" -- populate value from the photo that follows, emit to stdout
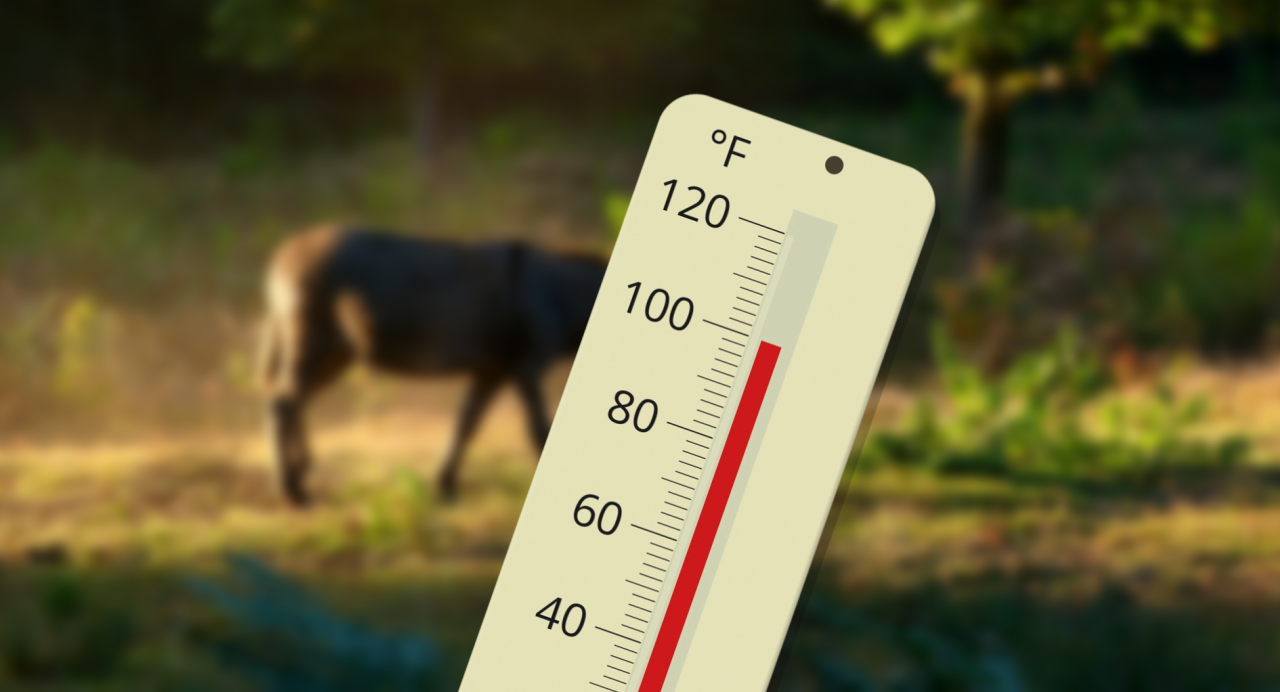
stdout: **100** °F
